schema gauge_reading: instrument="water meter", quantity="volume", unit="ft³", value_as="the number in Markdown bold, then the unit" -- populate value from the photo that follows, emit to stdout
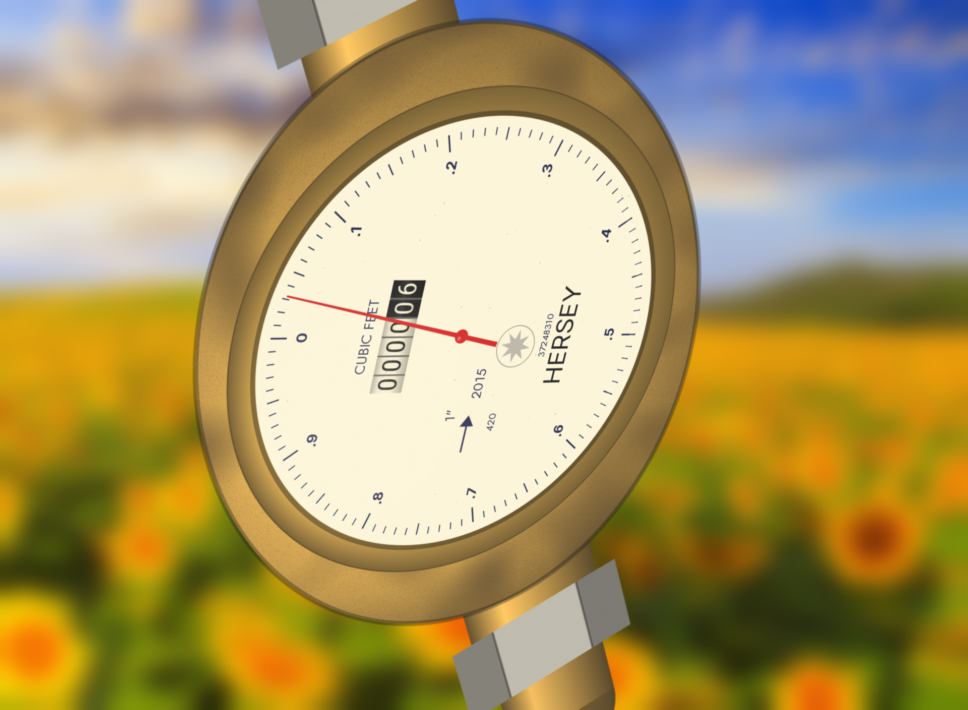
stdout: **6.03** ft³
